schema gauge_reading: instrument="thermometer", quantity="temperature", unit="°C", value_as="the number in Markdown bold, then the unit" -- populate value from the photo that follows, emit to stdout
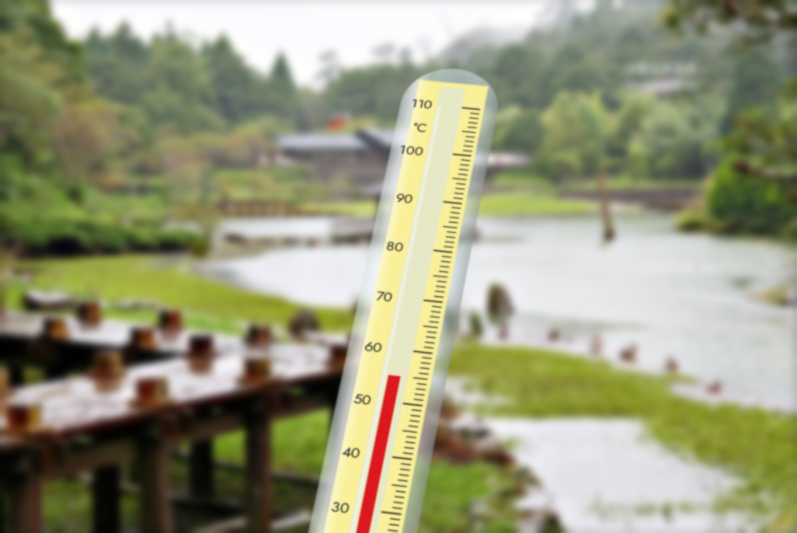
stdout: **55** °C
